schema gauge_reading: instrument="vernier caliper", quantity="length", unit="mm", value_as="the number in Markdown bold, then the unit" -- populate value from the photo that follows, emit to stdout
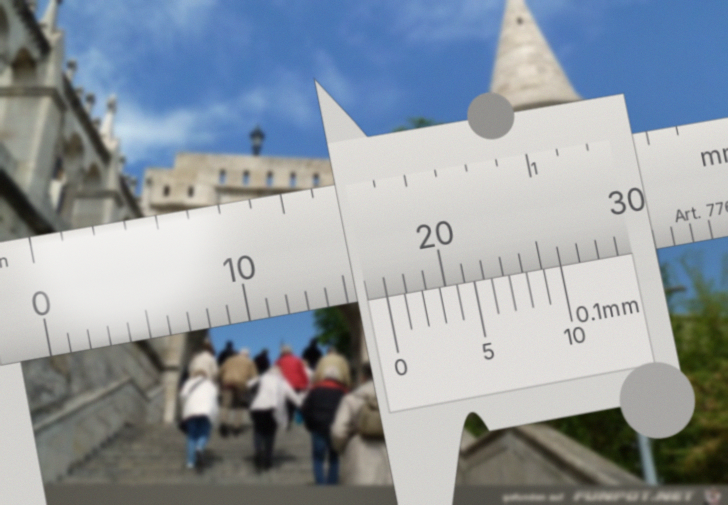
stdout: **17.0** mm
